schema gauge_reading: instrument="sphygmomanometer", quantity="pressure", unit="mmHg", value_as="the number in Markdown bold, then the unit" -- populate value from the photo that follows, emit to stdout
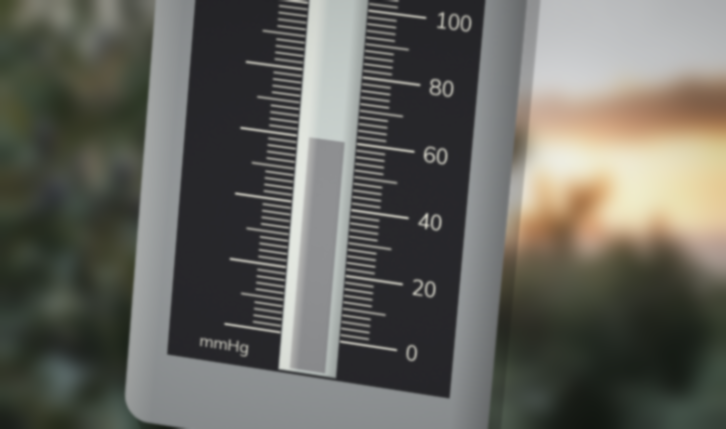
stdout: **60** mmHg
